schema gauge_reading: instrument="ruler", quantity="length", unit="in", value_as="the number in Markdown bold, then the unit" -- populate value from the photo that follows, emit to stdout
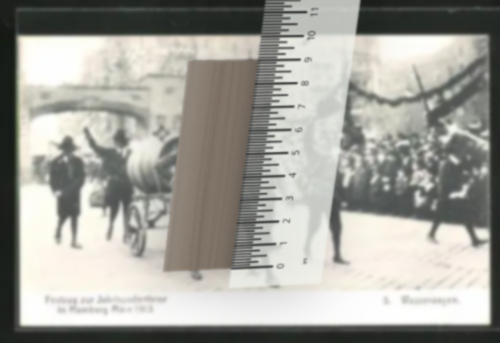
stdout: **9** in
